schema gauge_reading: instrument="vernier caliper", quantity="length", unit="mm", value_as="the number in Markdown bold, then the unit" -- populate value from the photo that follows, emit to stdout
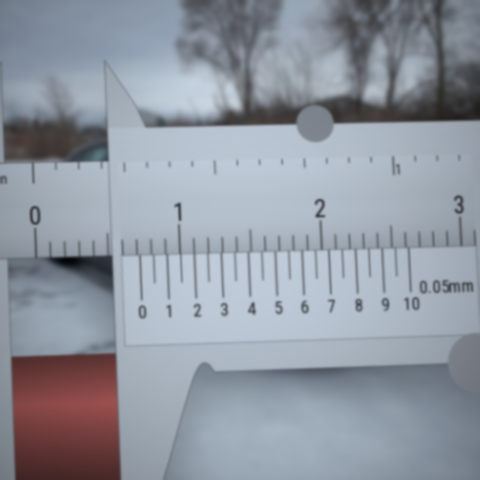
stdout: **7.2** mm
